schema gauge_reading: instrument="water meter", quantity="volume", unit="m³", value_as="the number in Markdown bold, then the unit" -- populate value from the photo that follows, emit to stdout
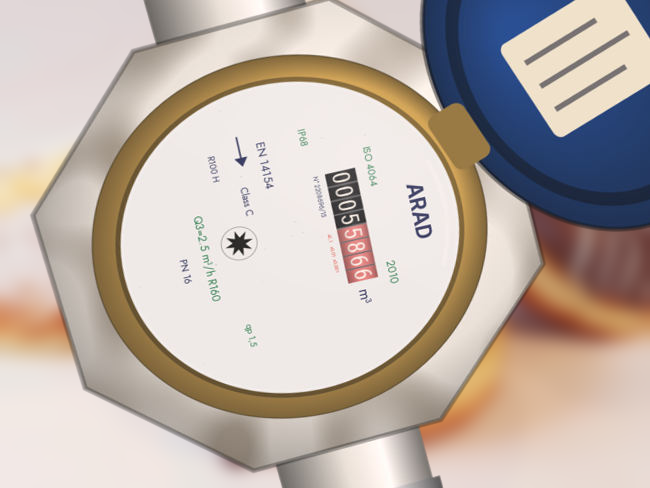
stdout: **5.5866** m³
